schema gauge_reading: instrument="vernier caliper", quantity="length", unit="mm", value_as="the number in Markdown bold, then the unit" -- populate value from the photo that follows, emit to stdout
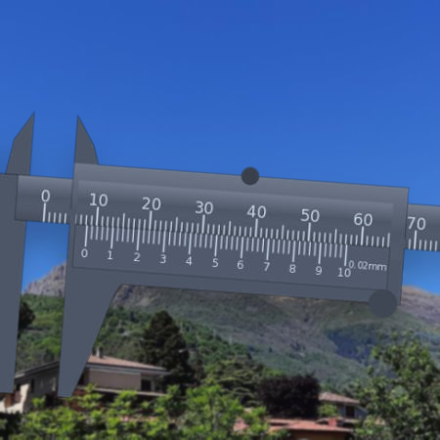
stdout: **8.2** mm
